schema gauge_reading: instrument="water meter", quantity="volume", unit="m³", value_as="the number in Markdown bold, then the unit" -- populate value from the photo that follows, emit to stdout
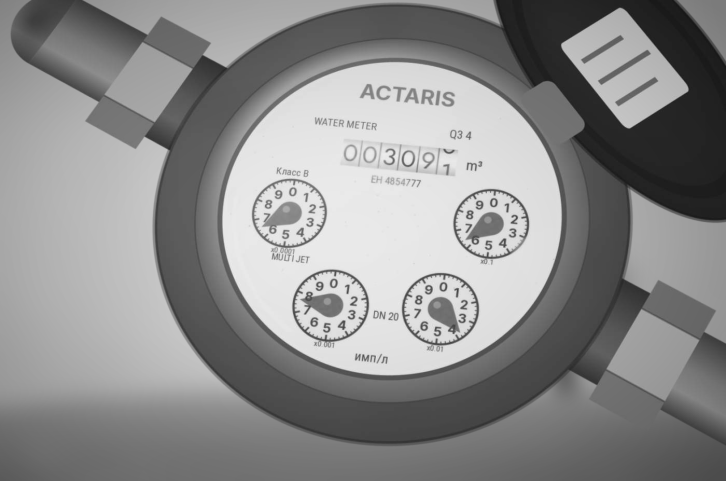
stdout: **3090.6376** m³
